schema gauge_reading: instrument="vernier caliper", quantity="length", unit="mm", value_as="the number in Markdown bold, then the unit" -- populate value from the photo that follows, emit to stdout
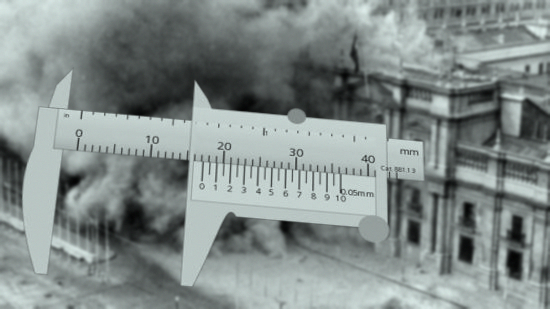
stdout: **17.2** mm
